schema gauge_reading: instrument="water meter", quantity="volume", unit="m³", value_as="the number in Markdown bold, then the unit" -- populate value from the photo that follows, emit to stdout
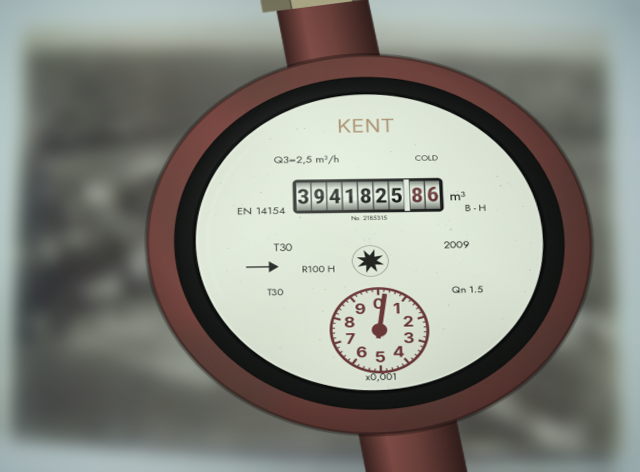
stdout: **3941825.860** m³
